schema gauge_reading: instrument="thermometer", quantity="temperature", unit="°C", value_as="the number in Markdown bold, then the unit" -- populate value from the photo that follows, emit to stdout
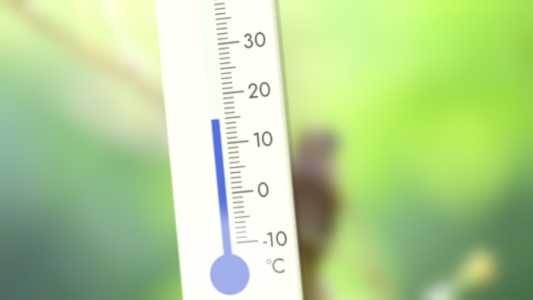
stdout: **15** °C
